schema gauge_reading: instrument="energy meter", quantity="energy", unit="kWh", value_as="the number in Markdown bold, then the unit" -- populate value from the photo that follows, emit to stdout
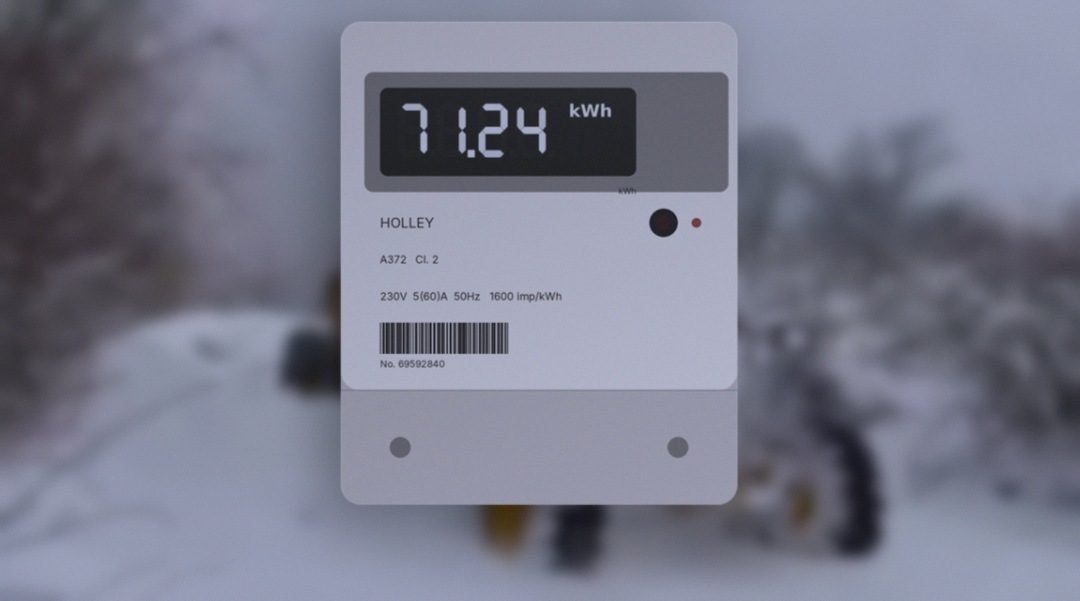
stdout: **71.24** kWh
